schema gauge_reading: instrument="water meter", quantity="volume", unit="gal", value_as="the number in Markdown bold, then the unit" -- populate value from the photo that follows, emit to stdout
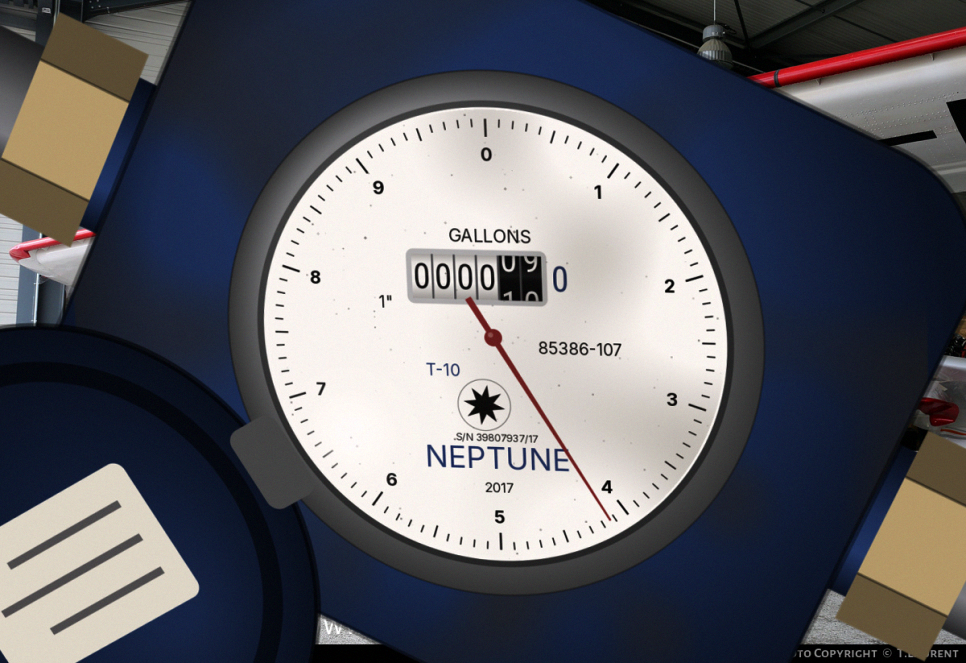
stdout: **94.1** gal
